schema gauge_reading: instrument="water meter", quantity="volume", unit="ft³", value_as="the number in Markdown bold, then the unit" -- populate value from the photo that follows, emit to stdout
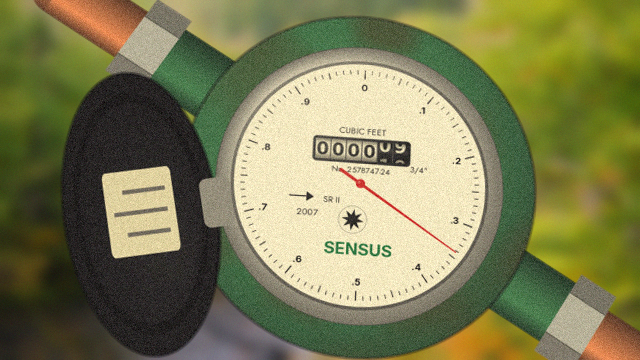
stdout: **9.34** ft³
